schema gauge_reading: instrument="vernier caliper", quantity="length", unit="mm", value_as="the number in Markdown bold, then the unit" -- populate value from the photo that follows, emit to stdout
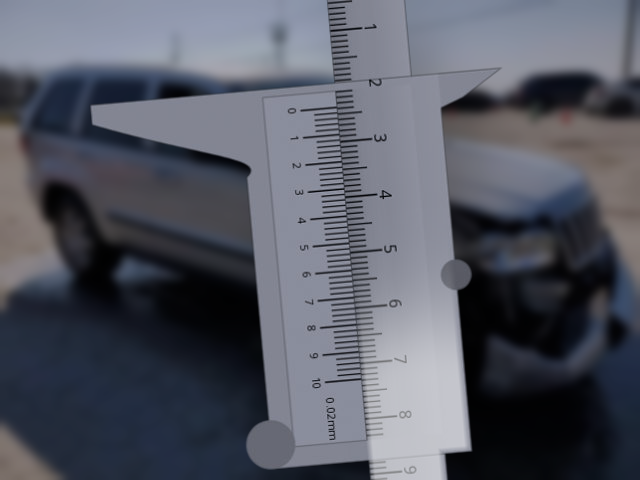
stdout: **23.8** mm
